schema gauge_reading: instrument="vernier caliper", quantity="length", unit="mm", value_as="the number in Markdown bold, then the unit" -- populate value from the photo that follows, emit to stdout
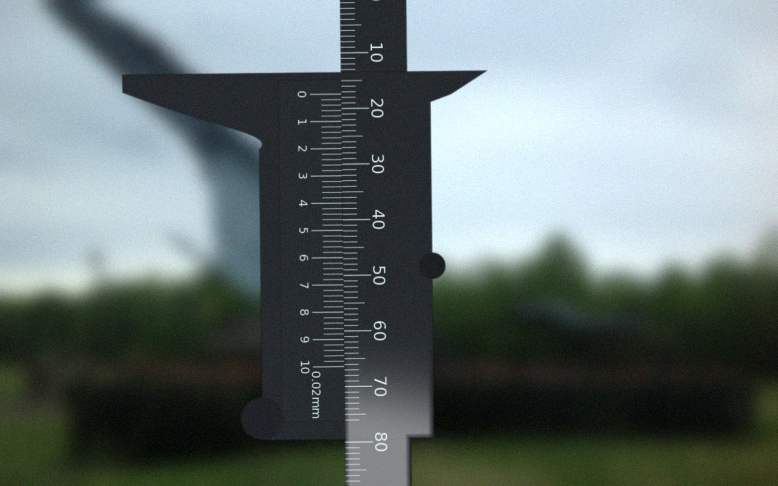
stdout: **17.4** mm
